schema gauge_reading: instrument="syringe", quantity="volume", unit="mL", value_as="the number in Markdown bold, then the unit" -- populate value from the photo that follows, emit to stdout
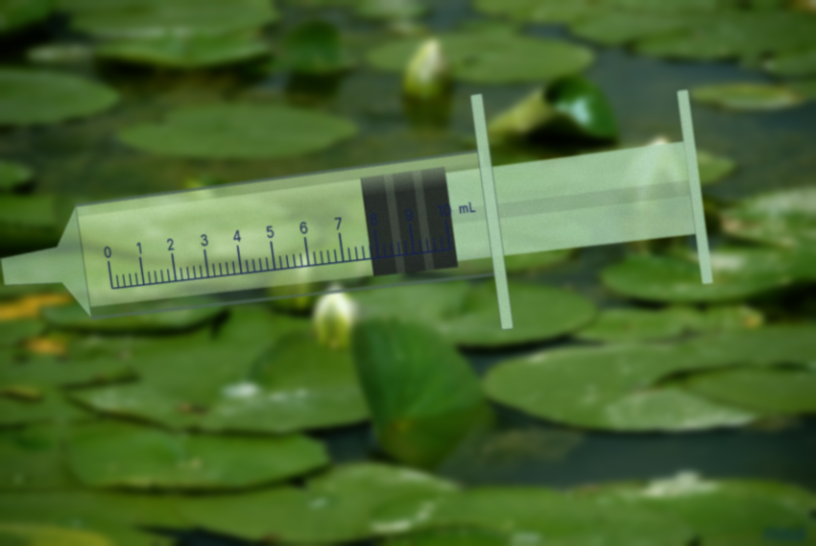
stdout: **7.8** mL
